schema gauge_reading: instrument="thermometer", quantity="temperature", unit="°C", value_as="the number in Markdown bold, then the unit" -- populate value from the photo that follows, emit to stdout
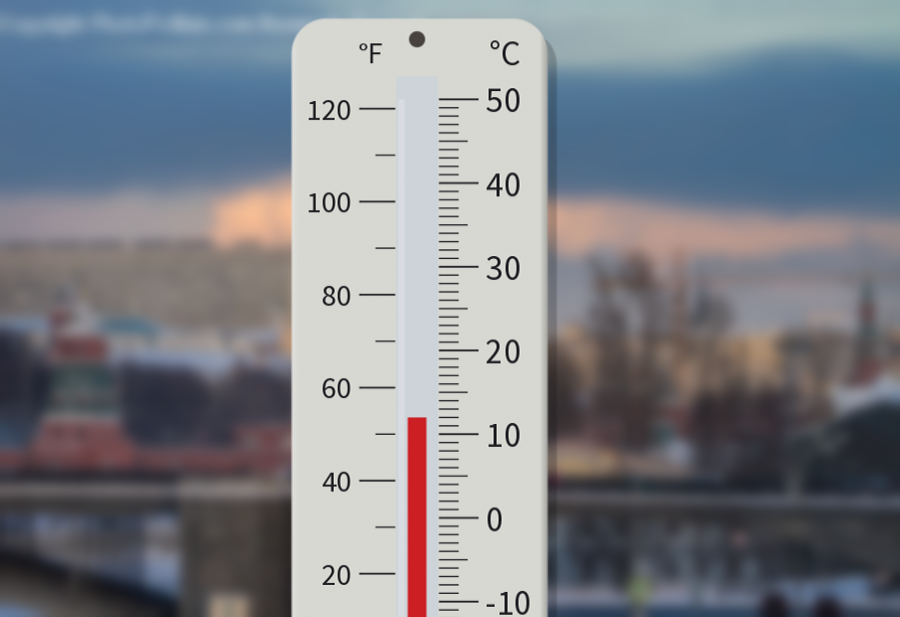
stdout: **12** °C
